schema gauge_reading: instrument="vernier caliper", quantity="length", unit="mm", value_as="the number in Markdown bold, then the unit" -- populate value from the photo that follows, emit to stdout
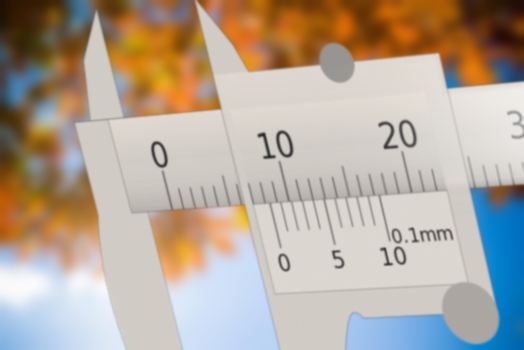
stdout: **8.4** mm
